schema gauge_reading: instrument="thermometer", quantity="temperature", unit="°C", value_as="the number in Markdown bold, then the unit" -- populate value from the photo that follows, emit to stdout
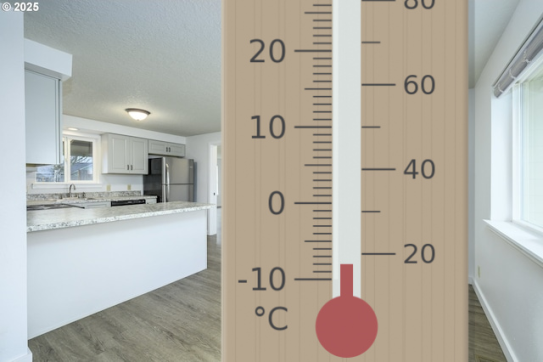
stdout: **-8** °C
